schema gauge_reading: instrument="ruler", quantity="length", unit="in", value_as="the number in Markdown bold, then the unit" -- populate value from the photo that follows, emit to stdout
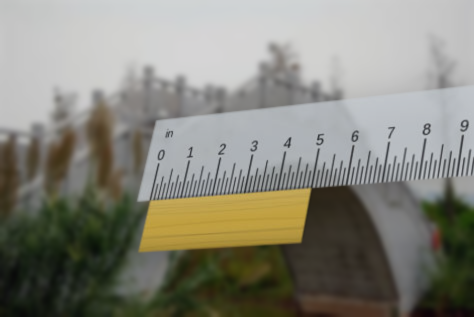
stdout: **5** in
